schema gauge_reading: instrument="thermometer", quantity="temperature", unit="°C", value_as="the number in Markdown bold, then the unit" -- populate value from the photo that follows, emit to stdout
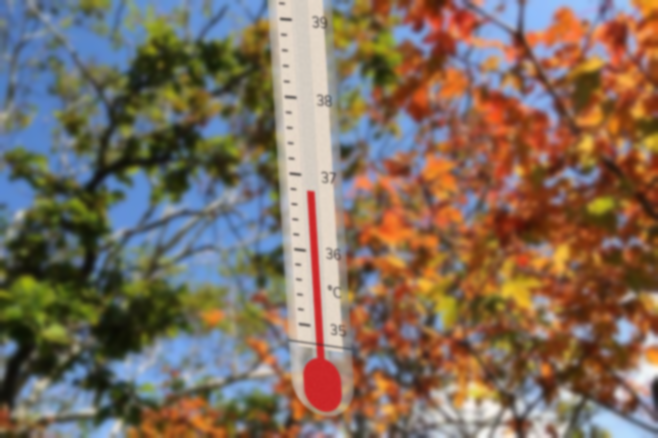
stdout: **36.8** °C
